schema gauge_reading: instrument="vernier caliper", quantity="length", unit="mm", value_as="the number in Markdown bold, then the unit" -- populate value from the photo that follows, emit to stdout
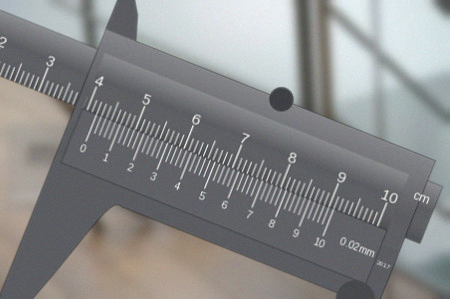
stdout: **42.0** mm
